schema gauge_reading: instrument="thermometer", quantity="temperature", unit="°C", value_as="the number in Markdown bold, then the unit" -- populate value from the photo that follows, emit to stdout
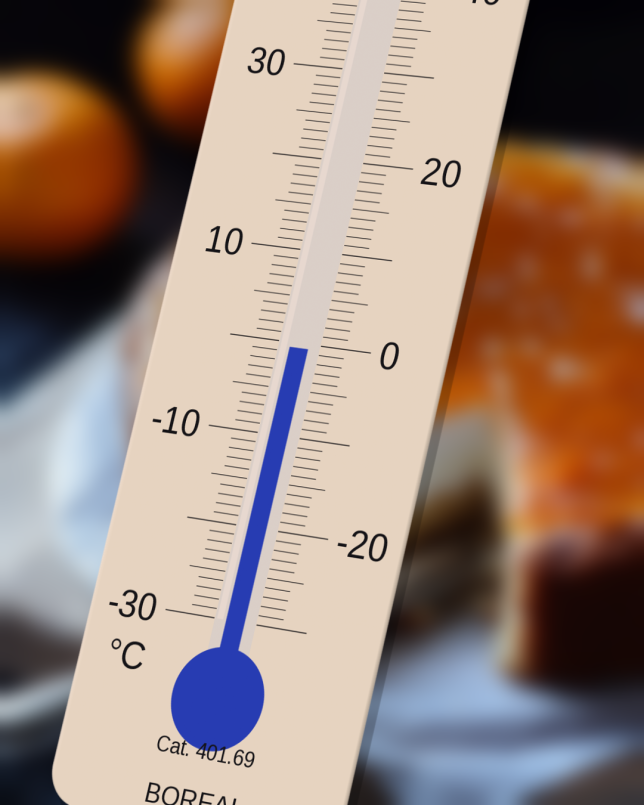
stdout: **-0.5** °C
